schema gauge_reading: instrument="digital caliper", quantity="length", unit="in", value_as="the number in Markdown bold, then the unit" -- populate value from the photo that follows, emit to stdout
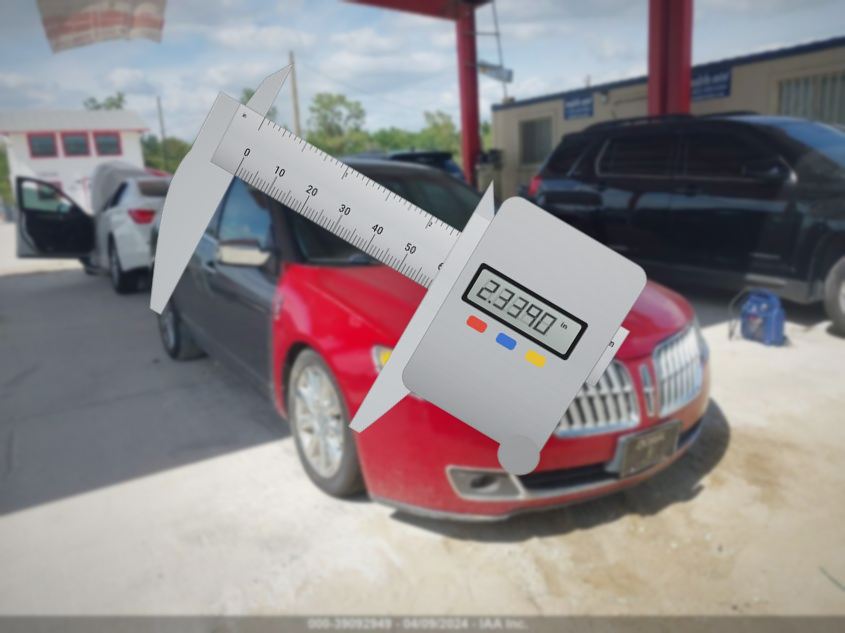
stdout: **2.3390** in
